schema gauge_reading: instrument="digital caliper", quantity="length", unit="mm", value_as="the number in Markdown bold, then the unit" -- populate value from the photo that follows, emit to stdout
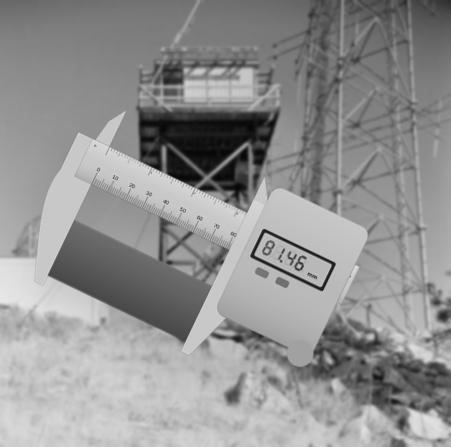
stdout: **81.46** mm
